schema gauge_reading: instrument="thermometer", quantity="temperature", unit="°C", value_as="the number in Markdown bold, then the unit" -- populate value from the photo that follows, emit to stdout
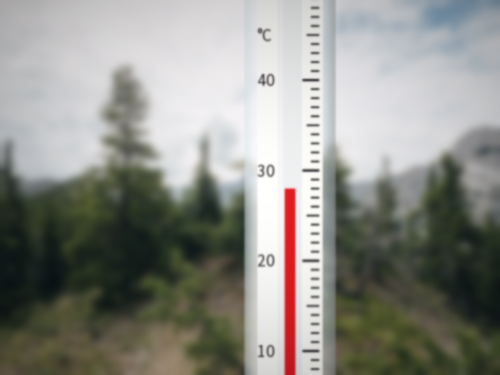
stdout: **28** °C
